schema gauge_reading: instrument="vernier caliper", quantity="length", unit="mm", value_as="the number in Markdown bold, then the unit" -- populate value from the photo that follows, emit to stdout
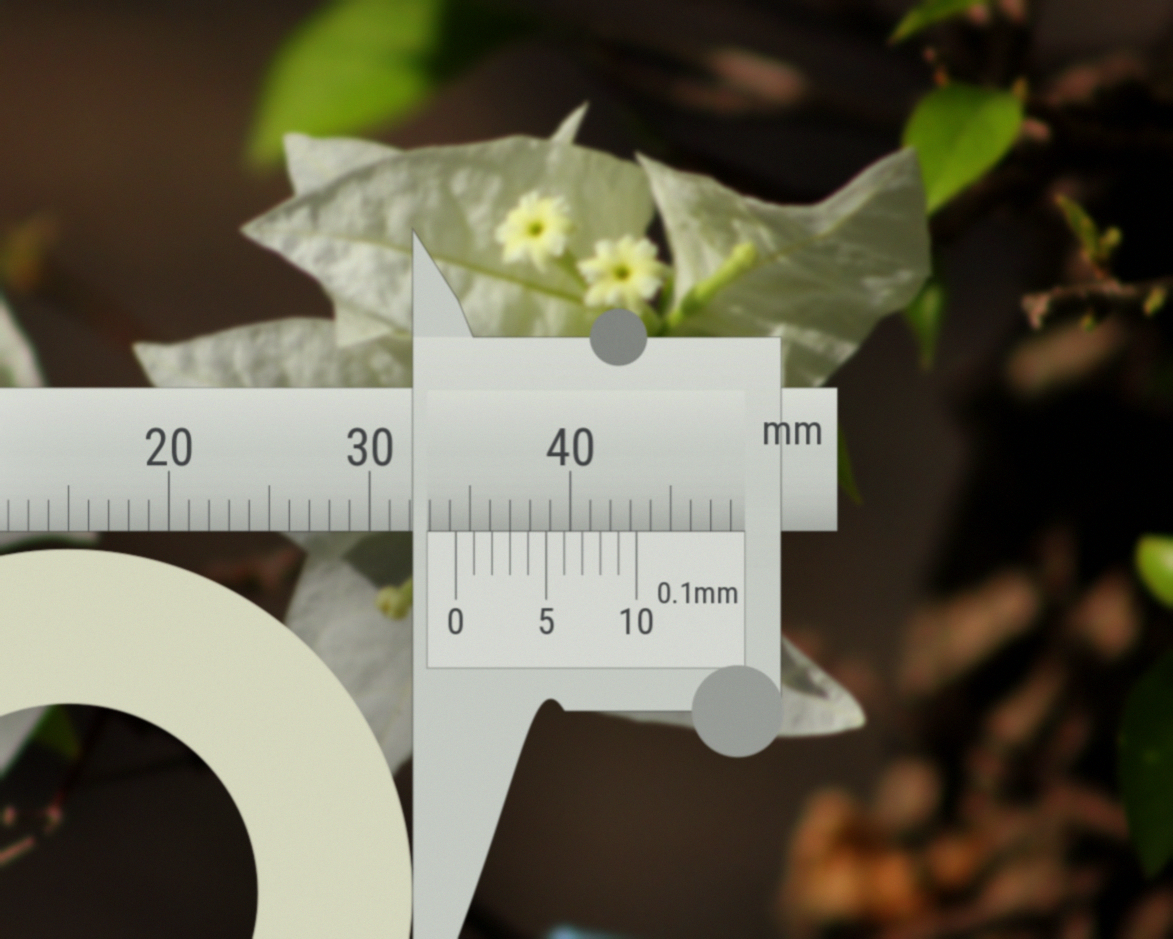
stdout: **34.3** mm
